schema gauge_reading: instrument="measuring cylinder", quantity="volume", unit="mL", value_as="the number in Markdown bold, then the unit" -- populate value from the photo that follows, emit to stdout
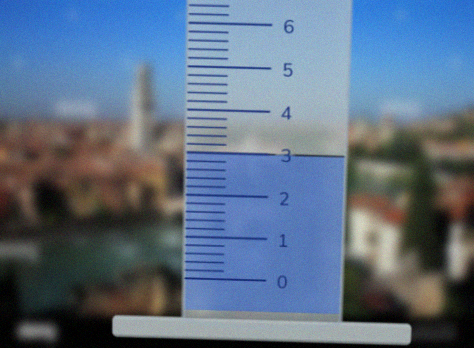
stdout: **3** mL
